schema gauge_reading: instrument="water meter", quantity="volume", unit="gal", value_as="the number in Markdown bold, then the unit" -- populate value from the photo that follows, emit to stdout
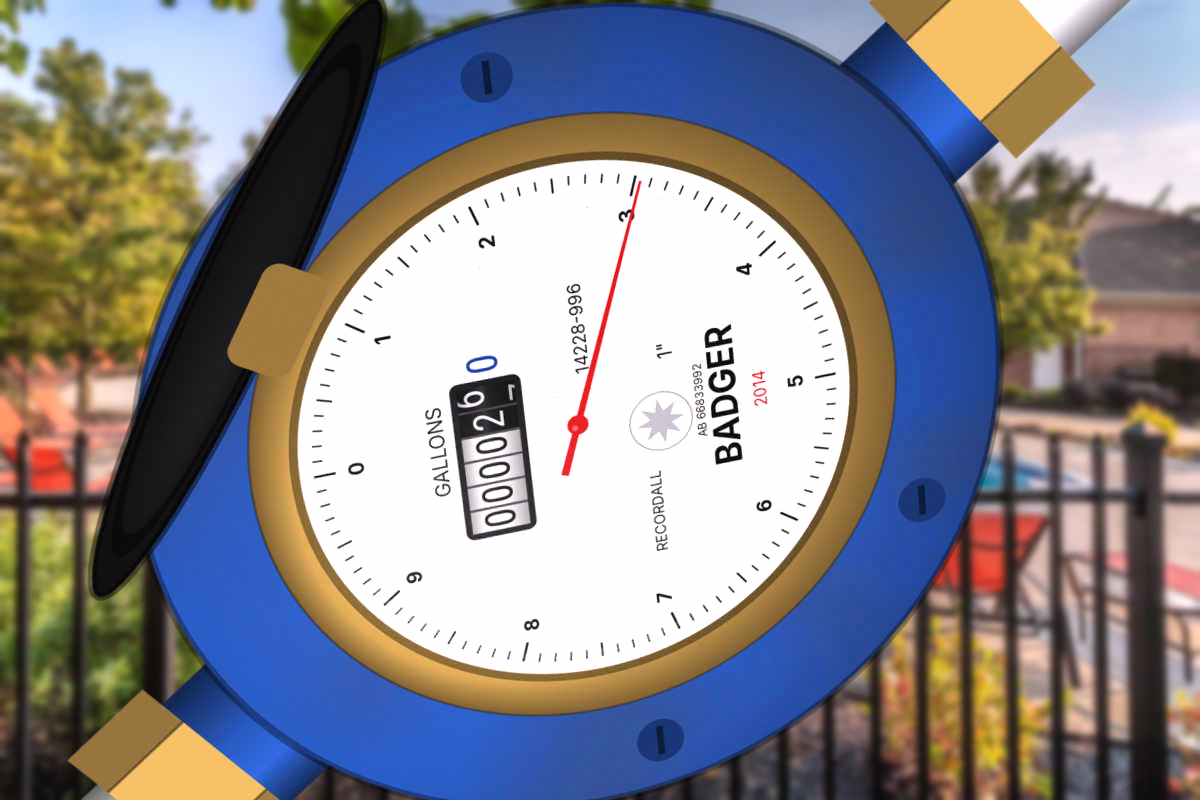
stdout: **263.0** gal
